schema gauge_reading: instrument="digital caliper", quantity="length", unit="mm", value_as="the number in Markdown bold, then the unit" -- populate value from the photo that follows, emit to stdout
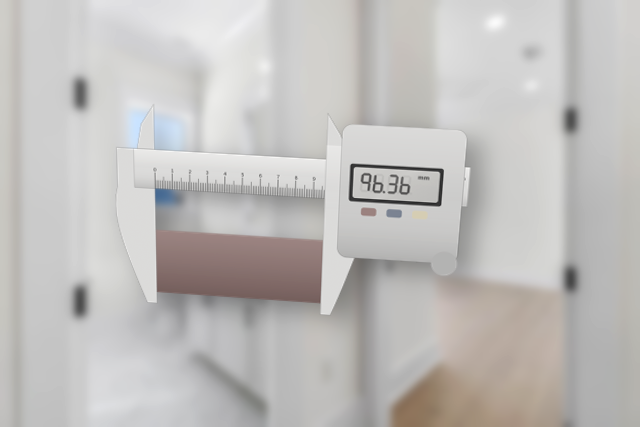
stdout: **96.36** mm
